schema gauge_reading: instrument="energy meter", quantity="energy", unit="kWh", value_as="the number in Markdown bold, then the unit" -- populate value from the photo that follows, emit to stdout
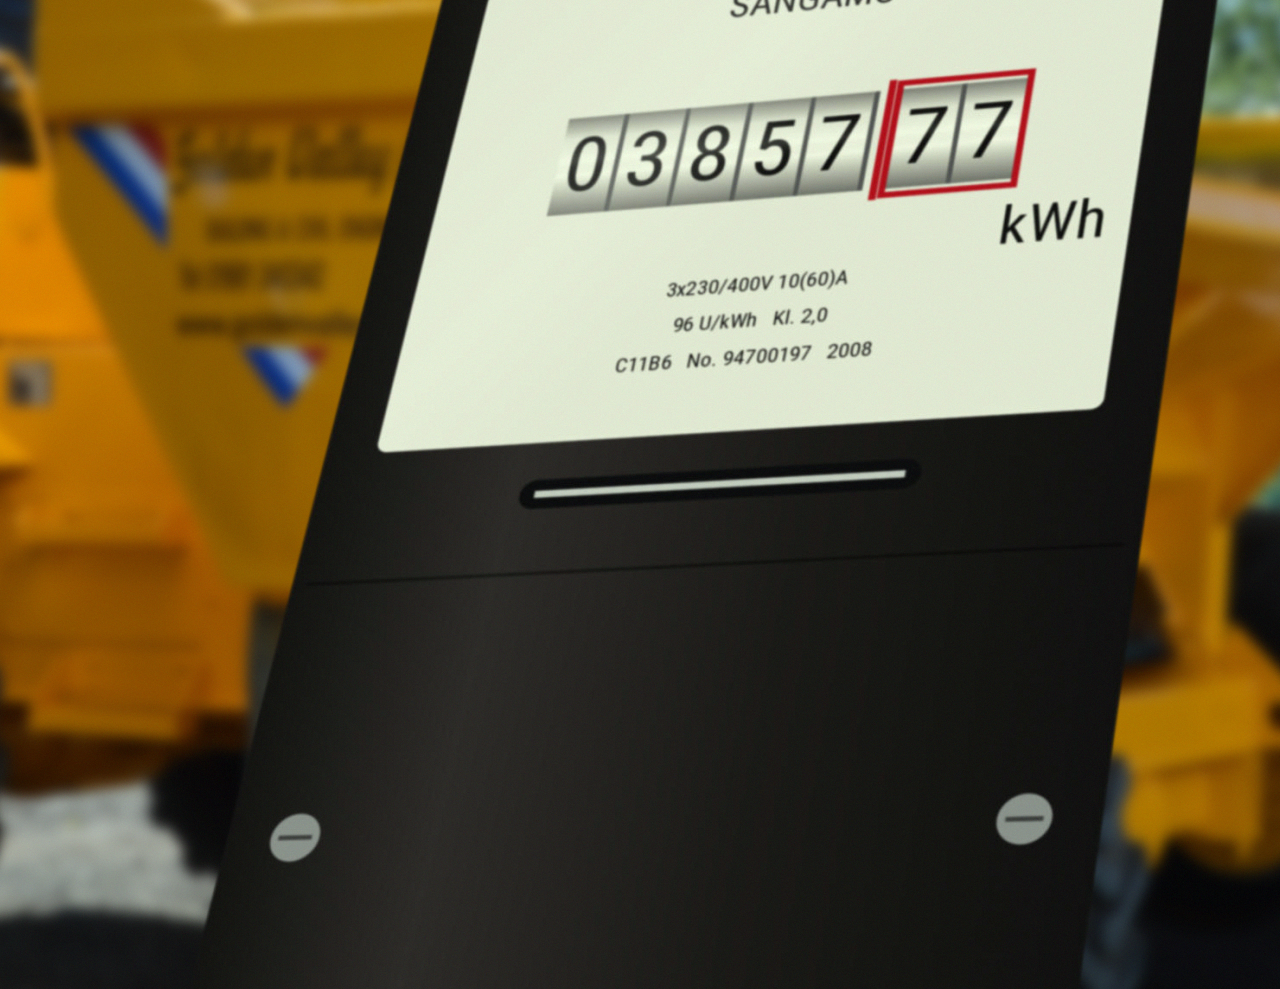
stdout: **3857.77** kWh
